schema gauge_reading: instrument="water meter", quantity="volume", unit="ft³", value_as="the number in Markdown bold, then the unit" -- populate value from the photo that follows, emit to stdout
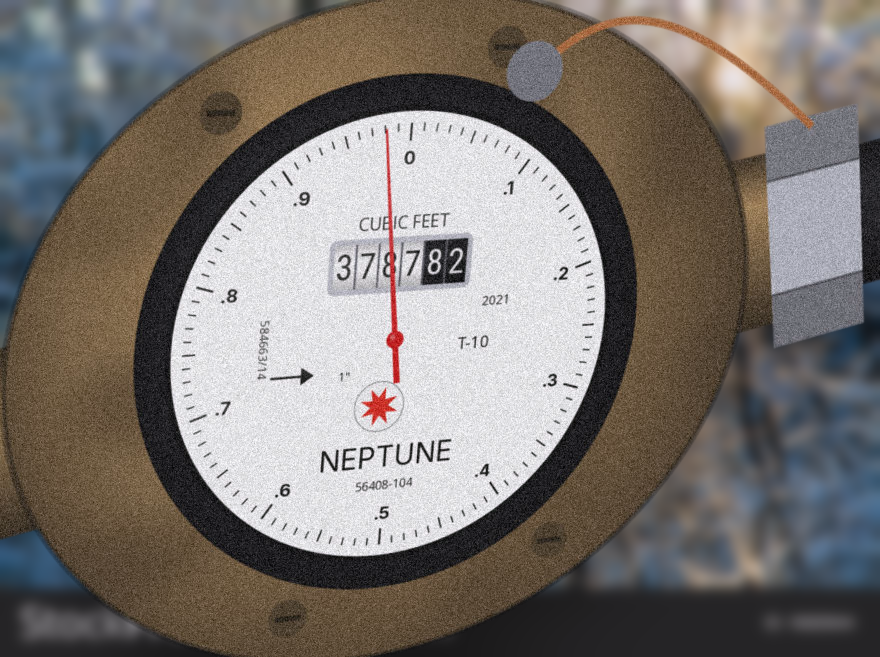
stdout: **378781.98** ft³
